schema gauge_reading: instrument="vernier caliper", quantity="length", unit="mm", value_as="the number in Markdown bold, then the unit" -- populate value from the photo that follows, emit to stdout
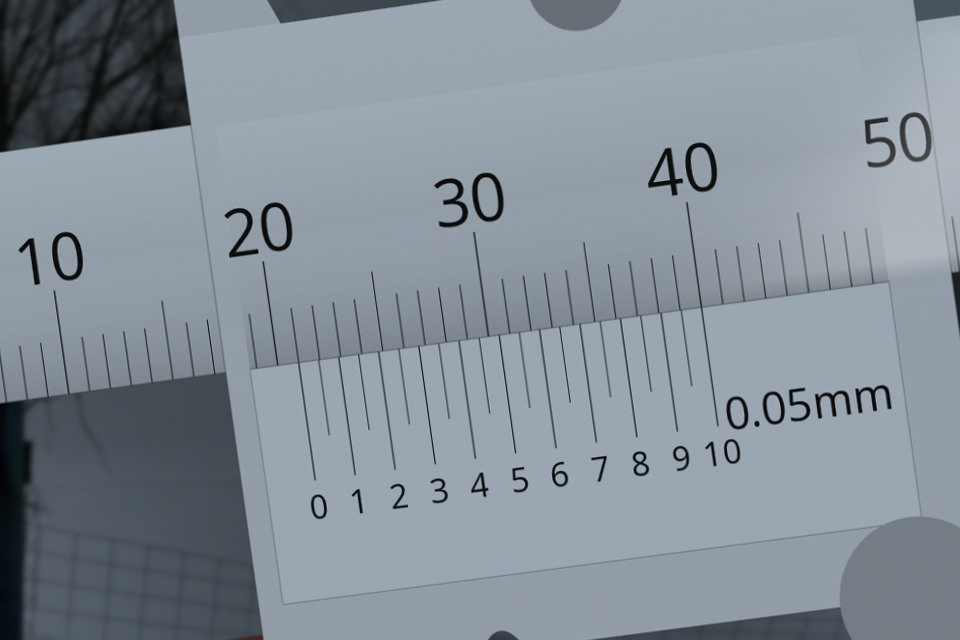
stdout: **21.0** mm
